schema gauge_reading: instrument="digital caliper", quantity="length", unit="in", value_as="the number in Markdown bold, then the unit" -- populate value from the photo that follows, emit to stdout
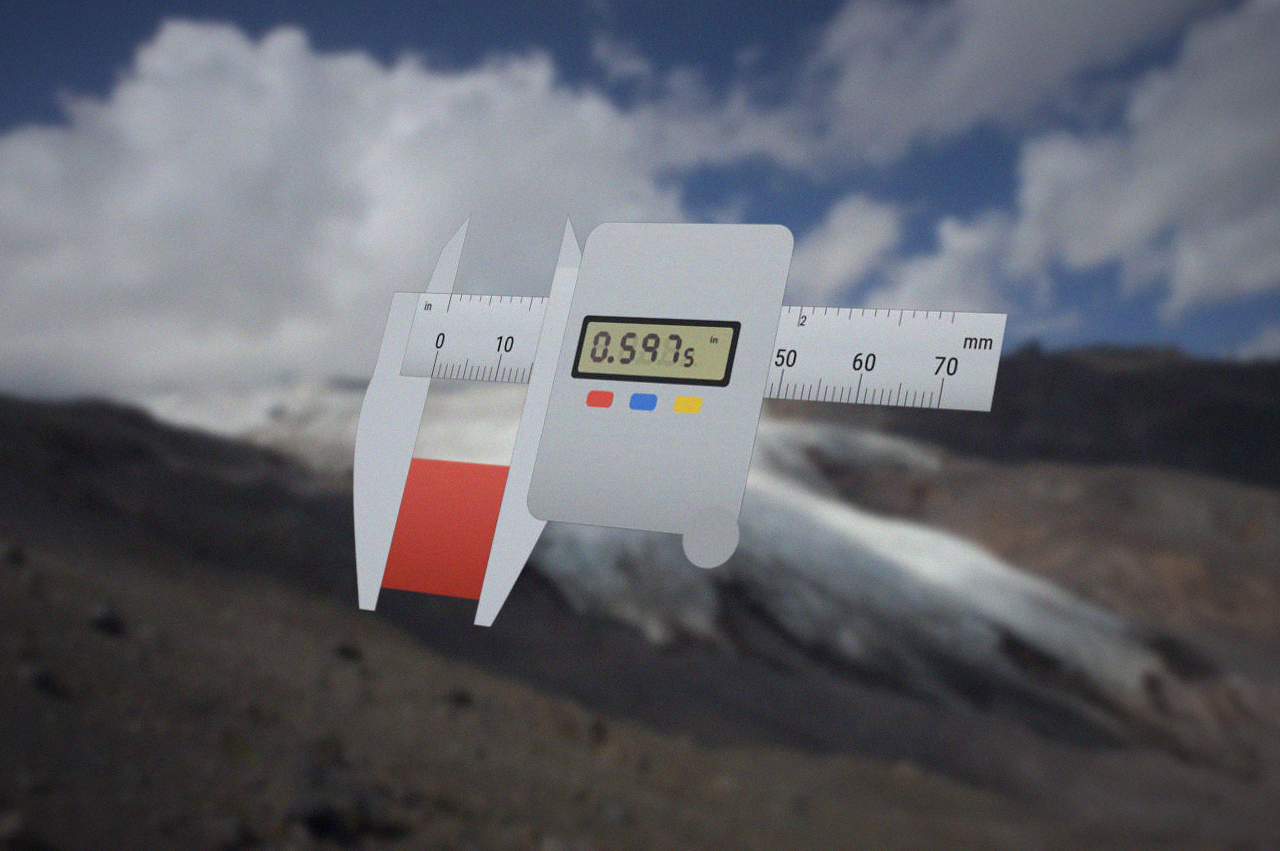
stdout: **0.5975** in
